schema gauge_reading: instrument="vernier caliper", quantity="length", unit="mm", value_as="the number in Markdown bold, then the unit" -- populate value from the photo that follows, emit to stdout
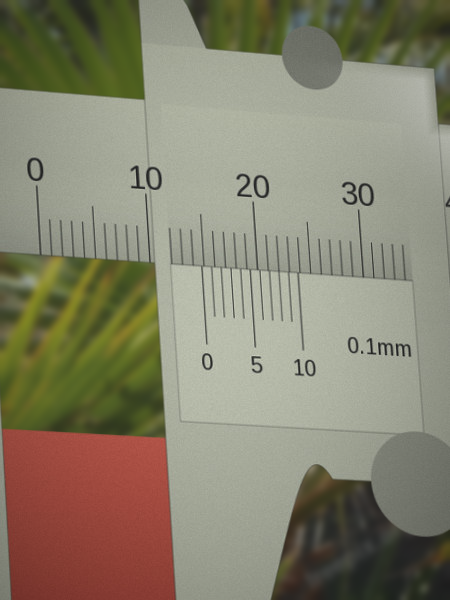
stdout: **14.8** mm
